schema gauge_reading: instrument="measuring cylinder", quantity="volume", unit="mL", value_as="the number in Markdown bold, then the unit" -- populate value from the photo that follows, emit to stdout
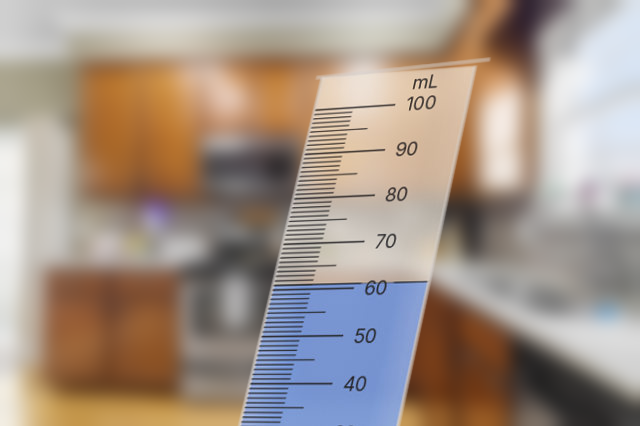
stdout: **61** mL
